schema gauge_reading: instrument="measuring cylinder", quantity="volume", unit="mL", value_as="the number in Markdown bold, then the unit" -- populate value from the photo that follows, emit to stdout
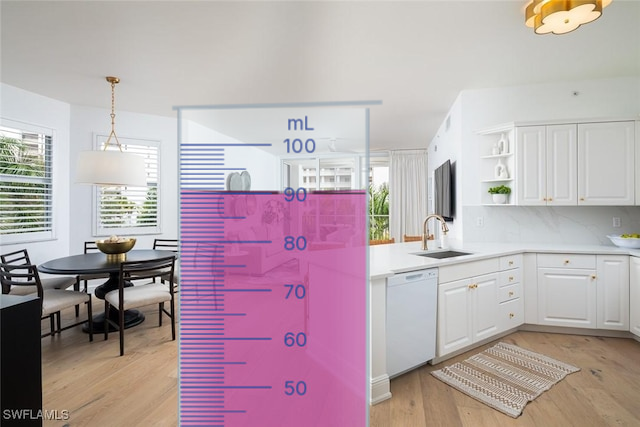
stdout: **90** mL
